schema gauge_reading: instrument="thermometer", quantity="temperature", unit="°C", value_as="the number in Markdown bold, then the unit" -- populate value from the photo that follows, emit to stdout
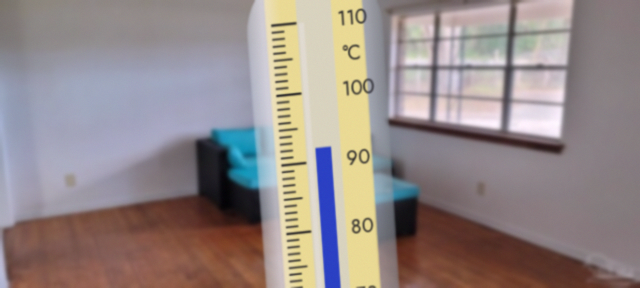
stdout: **92** °C
